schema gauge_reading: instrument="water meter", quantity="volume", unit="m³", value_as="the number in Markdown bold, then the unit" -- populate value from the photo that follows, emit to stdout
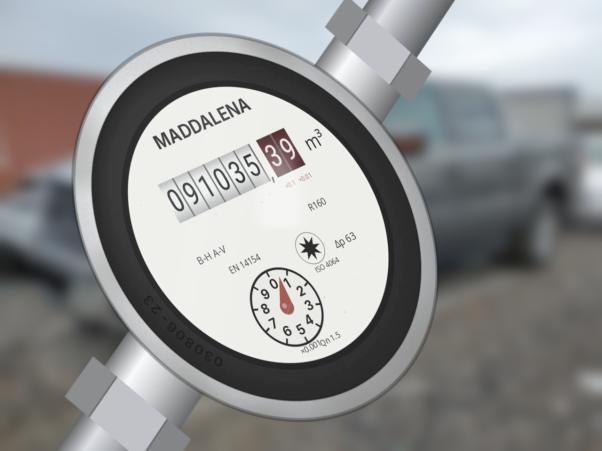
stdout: **91035.390** m³
